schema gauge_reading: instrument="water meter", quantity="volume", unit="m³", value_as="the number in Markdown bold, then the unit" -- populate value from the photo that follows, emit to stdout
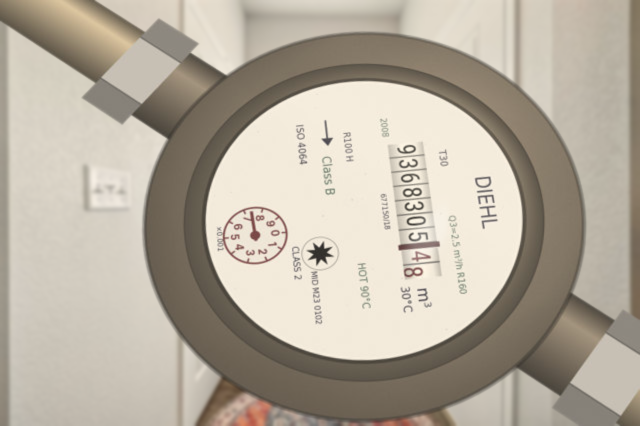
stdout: **9368305.477** m³
